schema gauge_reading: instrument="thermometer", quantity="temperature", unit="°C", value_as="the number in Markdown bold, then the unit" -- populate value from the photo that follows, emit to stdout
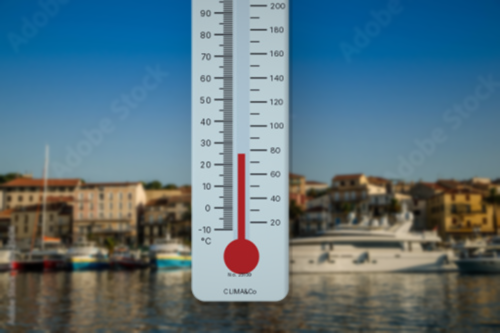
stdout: **25** °C
